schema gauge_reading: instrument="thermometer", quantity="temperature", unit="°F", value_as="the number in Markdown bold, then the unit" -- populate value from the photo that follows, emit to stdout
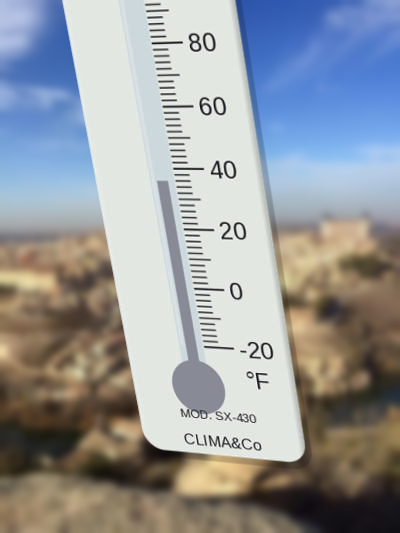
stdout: **36** °F
